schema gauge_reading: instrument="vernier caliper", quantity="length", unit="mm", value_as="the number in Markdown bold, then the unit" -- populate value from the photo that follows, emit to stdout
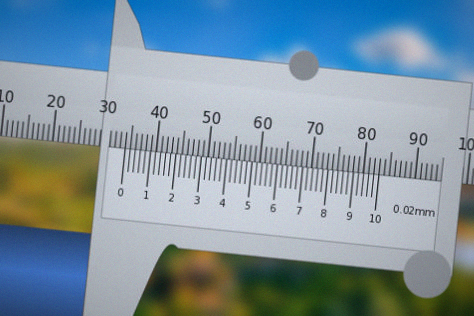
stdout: **34.0** mm
